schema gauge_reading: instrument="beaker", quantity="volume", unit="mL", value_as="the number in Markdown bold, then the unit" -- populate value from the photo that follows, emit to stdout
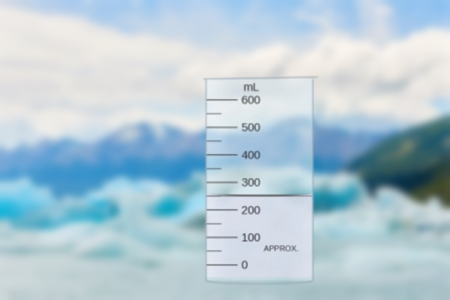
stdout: **250** mL
